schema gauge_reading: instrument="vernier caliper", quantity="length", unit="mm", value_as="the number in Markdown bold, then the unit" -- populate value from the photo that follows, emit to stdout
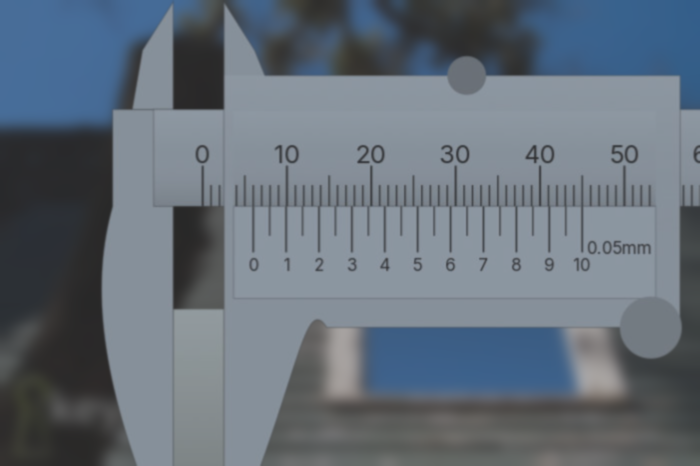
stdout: **6.0** mm
